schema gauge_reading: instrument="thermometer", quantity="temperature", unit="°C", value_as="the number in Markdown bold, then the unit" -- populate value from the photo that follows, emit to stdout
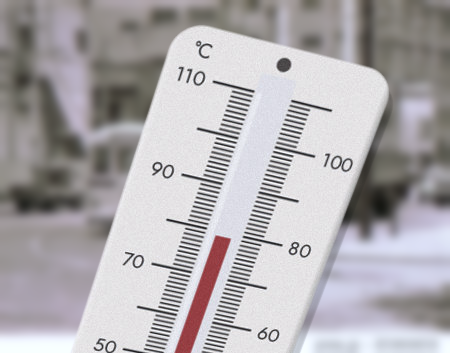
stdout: **79** °C
